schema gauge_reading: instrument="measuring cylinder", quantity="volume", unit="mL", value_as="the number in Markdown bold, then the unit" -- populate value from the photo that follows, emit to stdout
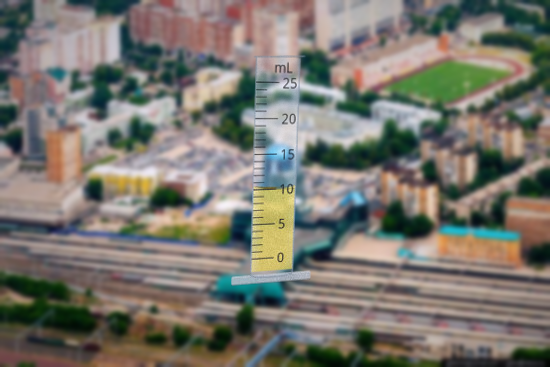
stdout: **10** mL
